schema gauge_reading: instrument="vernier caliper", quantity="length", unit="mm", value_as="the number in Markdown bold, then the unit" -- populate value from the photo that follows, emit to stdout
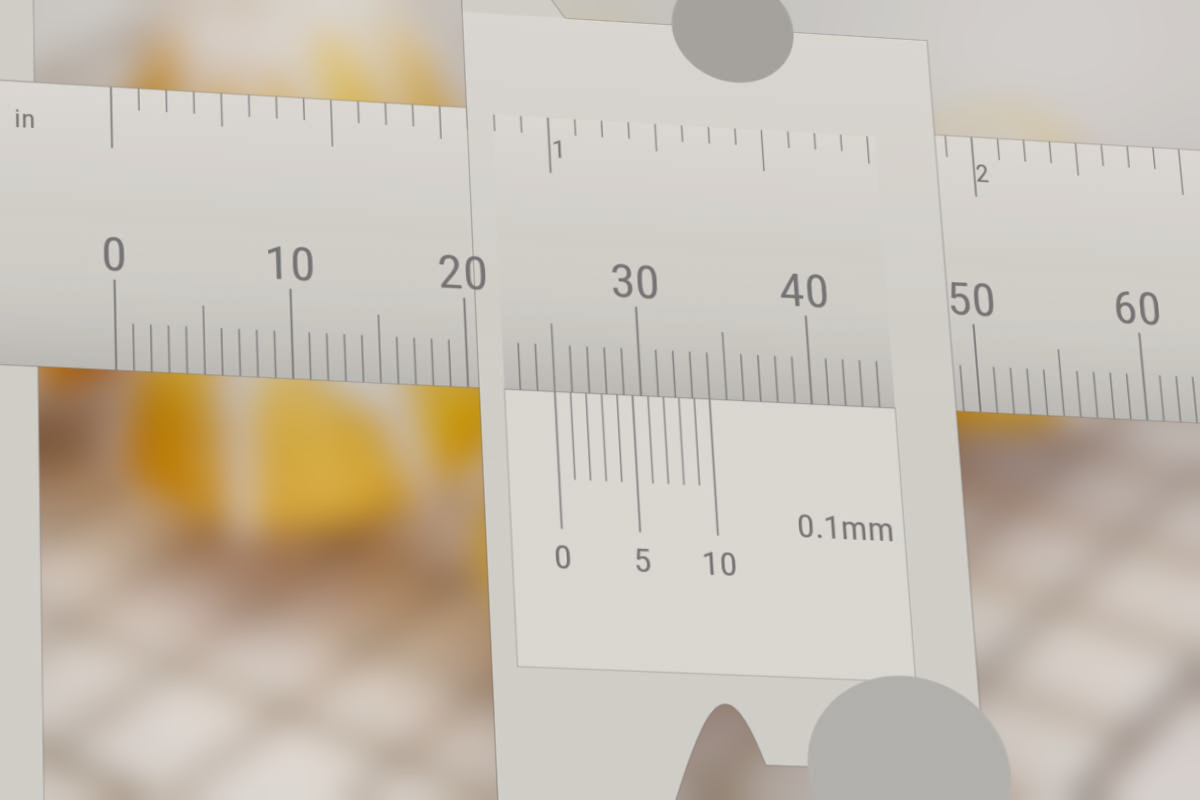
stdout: **25.0** mm
